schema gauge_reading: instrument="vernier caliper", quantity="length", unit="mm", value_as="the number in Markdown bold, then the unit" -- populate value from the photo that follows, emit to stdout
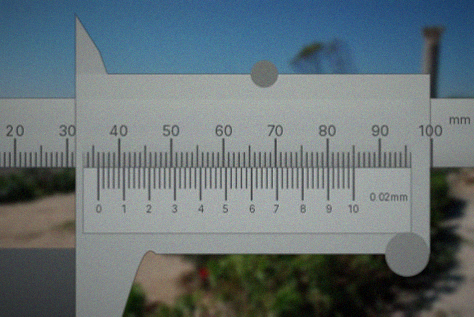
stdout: **36.0** mm
